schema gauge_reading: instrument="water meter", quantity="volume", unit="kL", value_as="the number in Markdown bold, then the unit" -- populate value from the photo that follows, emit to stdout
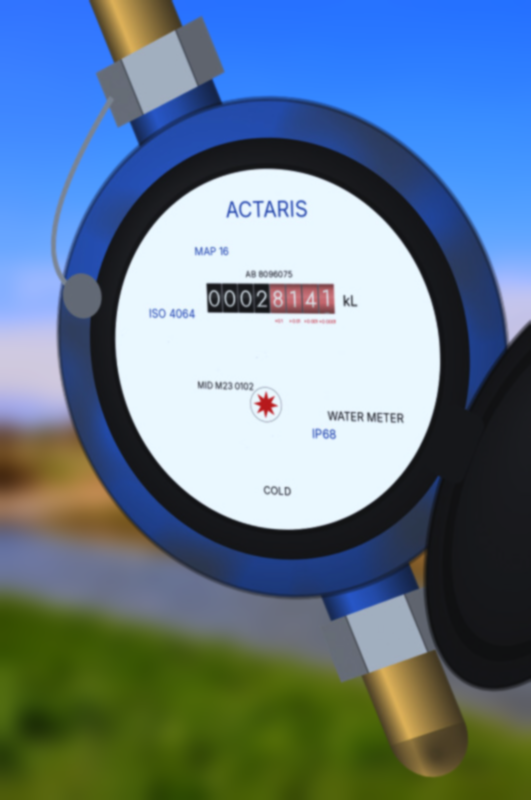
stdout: **2.8141** kL
